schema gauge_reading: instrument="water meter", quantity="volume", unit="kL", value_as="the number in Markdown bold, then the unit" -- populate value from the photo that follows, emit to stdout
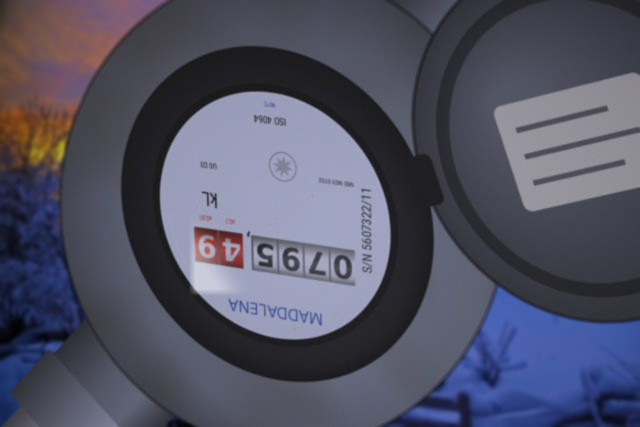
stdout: **795.49** kL
